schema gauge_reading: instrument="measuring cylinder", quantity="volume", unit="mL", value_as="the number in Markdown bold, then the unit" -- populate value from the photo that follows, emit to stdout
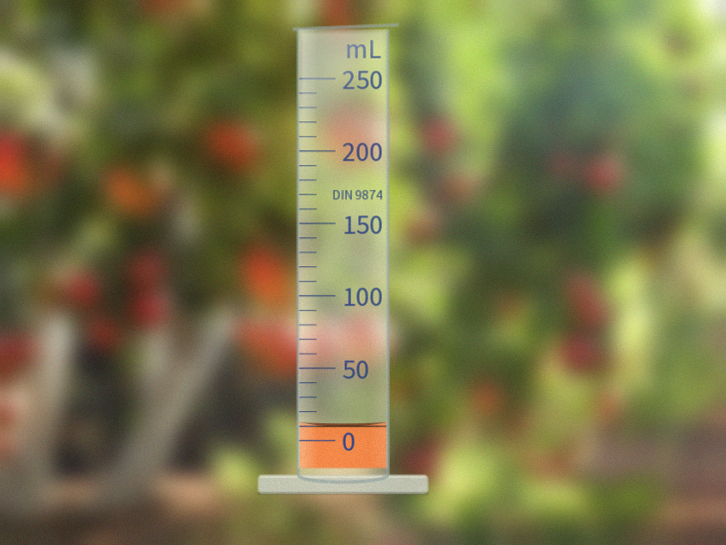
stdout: **10** mL
